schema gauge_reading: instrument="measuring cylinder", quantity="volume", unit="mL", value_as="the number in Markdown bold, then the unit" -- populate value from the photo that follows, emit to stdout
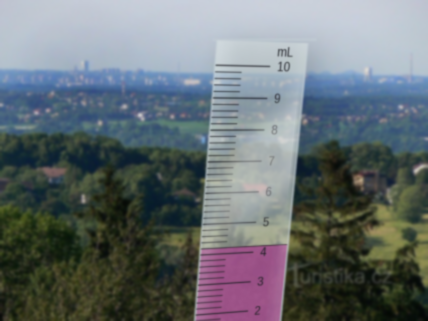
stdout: **4.2** mL
